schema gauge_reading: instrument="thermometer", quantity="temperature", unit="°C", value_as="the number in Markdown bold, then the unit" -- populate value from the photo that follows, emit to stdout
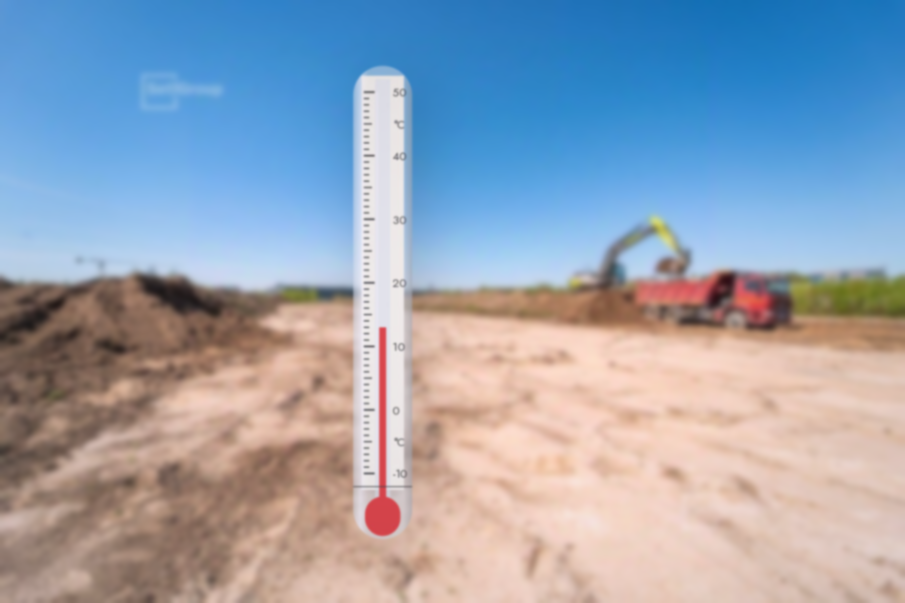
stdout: **13** °C
